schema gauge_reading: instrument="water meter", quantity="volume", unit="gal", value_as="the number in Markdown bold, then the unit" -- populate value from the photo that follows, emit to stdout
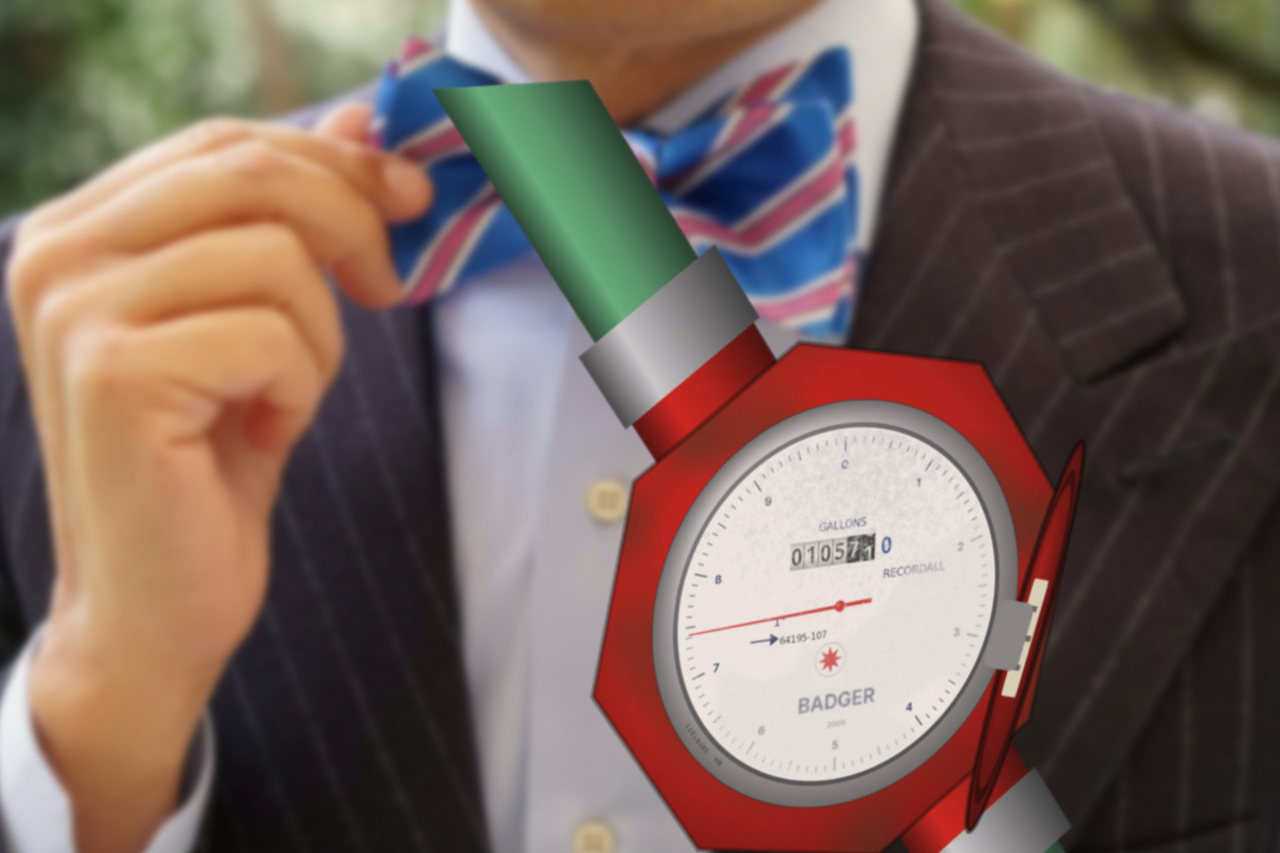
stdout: **105707.4** gal
